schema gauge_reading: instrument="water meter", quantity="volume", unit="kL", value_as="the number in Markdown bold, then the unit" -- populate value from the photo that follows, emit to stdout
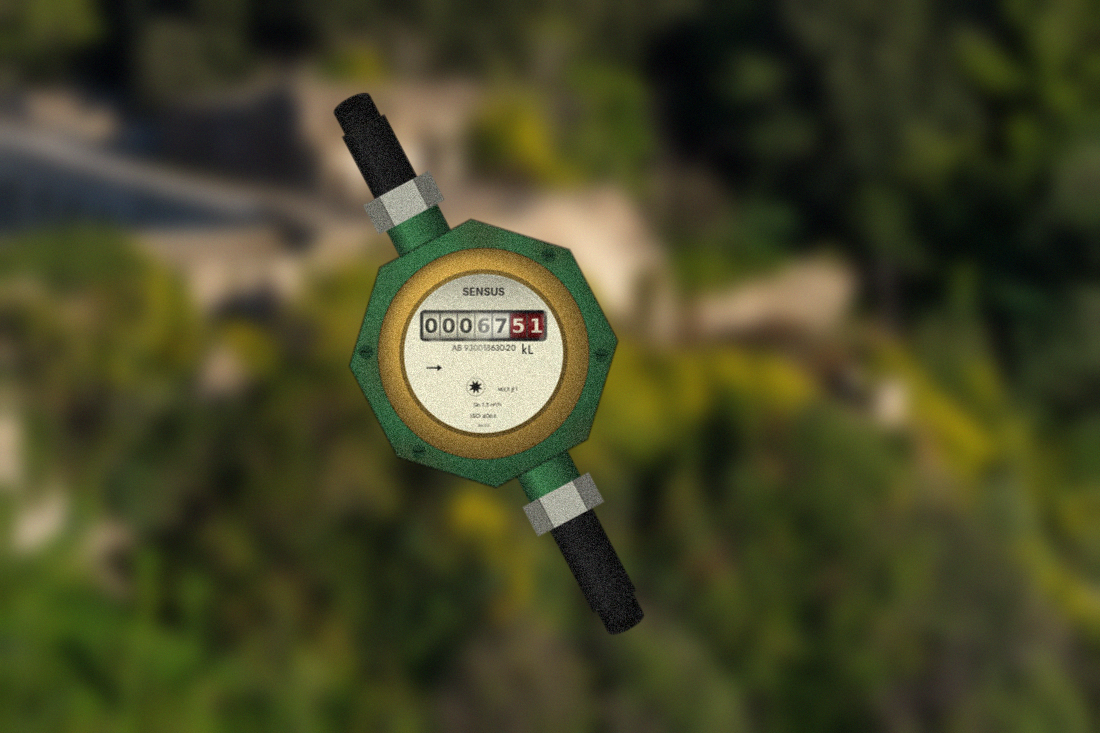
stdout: **67.51** kL
